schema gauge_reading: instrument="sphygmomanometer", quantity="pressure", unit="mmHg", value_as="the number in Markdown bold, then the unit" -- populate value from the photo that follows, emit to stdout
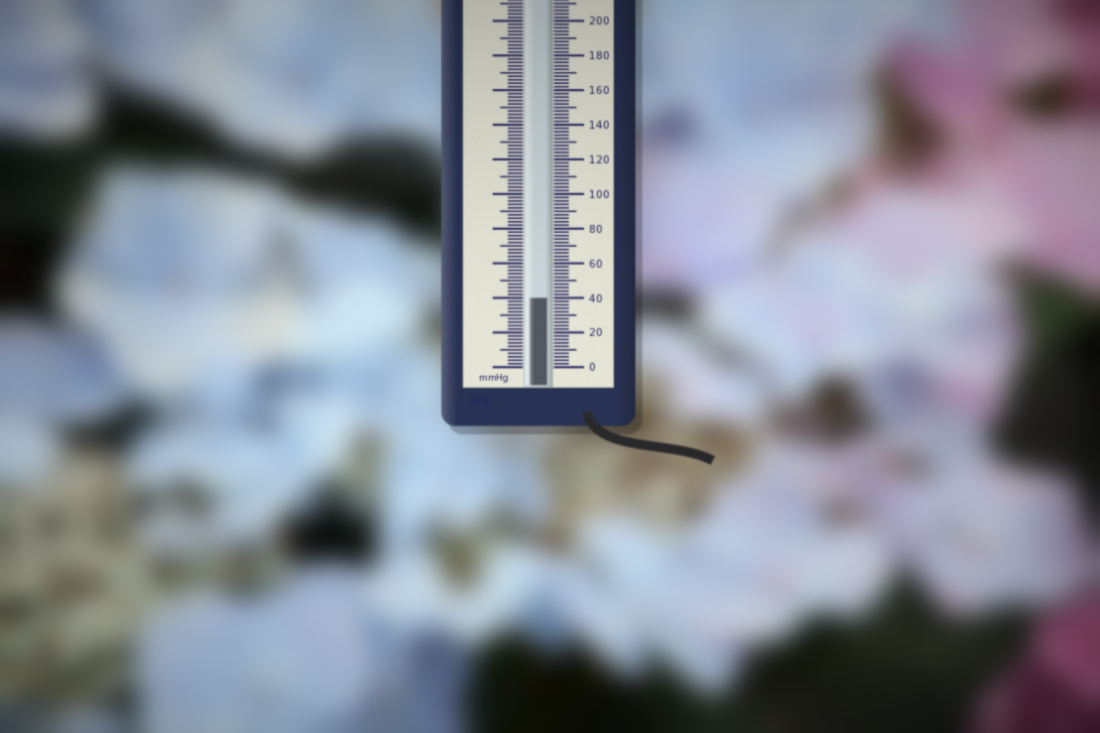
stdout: **40** mmHg
